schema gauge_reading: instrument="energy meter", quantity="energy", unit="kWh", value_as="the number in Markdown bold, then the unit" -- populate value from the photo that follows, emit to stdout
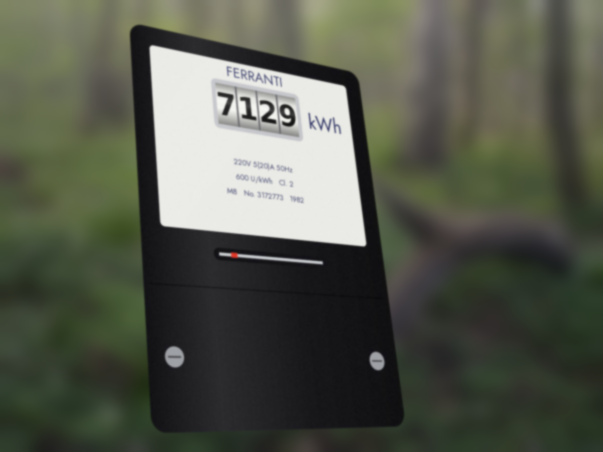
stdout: **7129** kWh
